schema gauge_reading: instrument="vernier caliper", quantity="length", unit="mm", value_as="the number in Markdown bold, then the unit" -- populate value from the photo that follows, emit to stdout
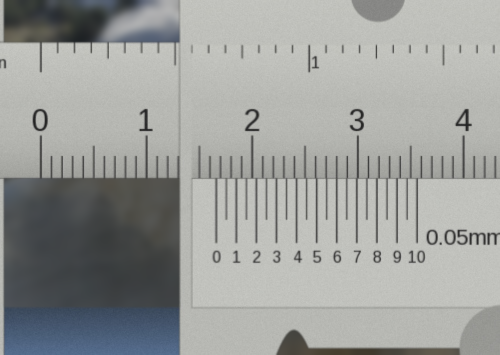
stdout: **16.6** mm
